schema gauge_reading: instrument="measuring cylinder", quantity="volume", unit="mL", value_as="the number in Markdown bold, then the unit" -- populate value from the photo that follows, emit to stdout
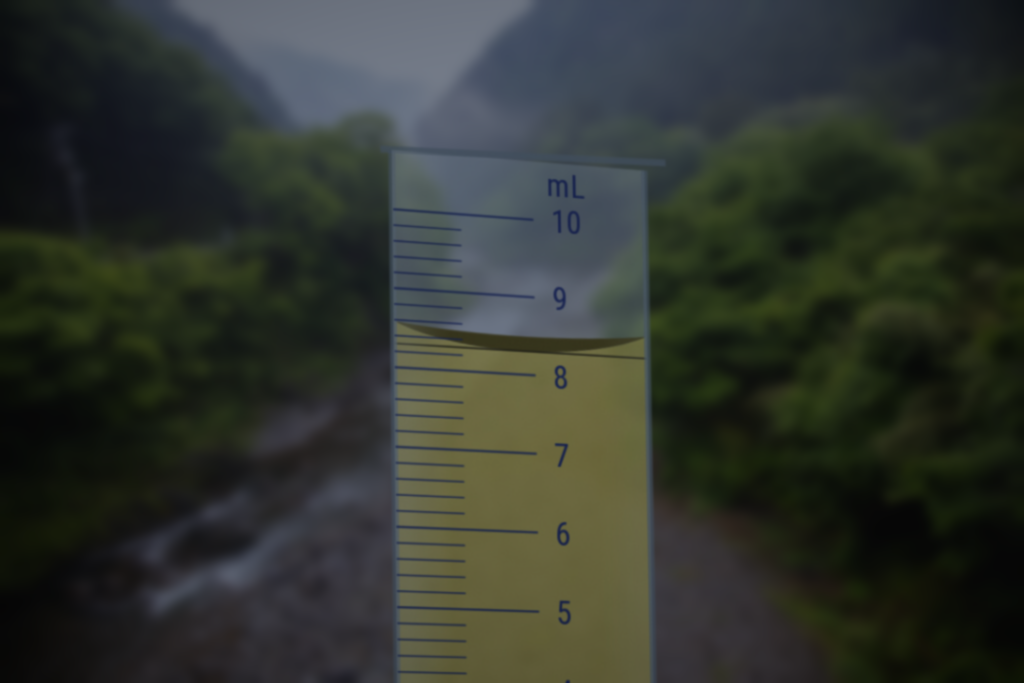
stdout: **8.3** mL
